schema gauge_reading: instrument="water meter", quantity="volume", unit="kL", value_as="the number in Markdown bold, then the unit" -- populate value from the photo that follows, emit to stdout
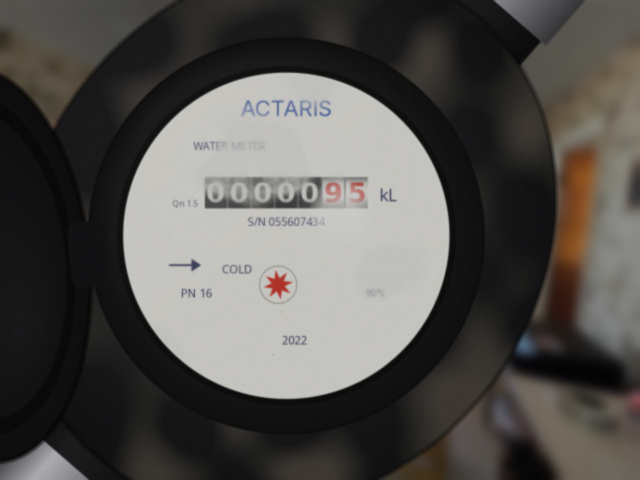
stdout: **0.95** kL
